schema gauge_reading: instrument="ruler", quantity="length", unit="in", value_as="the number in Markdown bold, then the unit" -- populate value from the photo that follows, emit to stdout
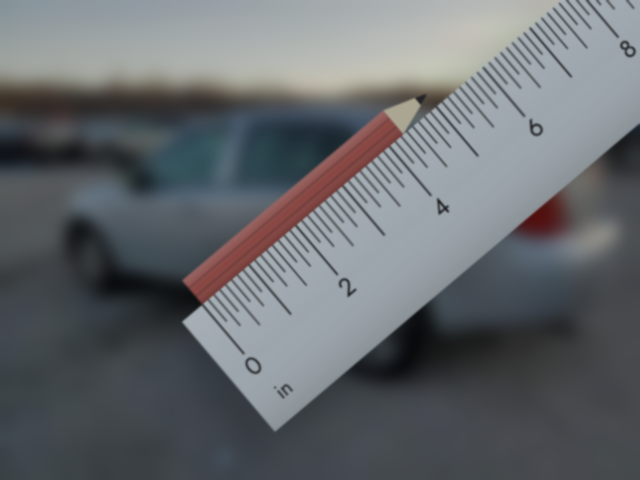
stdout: **5** in
